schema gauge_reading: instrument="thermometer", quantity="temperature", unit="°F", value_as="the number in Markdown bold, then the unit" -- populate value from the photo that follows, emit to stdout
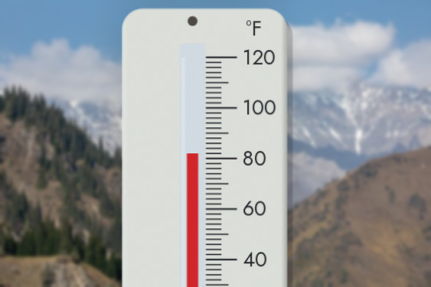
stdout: **82** °F
